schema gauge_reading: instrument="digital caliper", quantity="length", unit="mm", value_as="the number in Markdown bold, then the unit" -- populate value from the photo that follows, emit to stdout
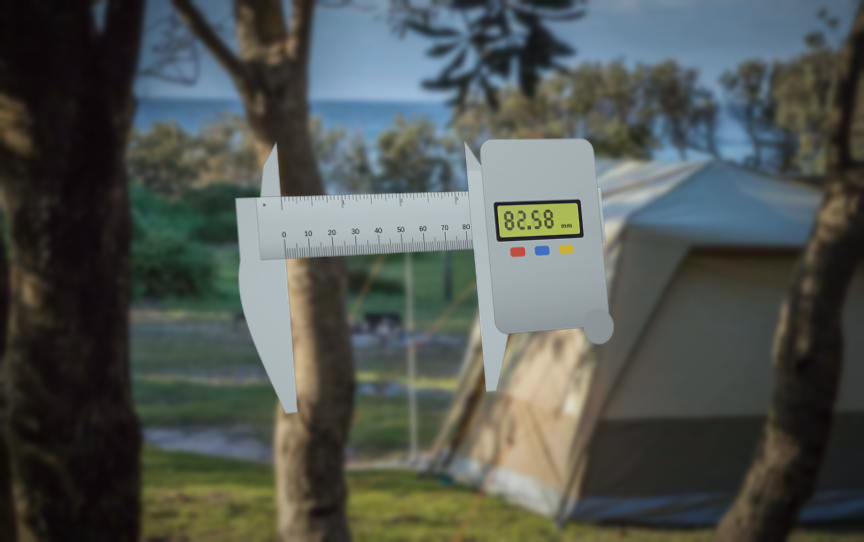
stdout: **82.58** mm
